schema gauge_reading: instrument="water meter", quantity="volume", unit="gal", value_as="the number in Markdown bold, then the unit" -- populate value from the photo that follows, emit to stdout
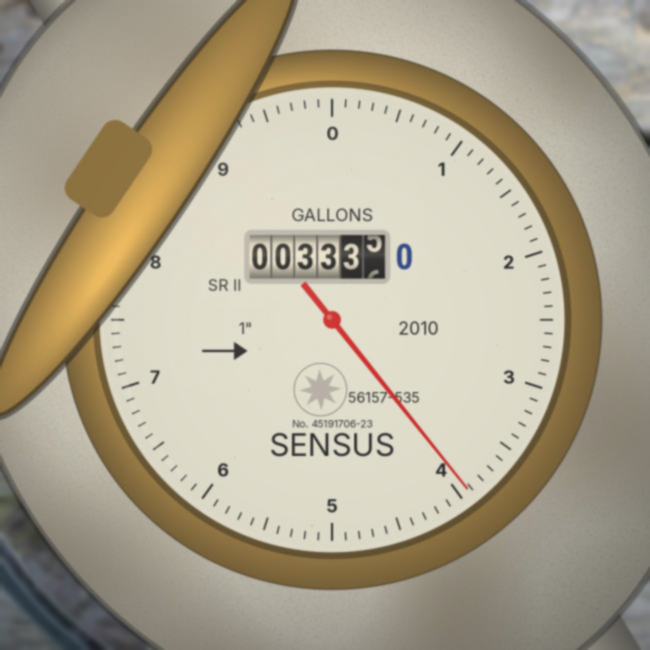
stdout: **33353.9** gal
